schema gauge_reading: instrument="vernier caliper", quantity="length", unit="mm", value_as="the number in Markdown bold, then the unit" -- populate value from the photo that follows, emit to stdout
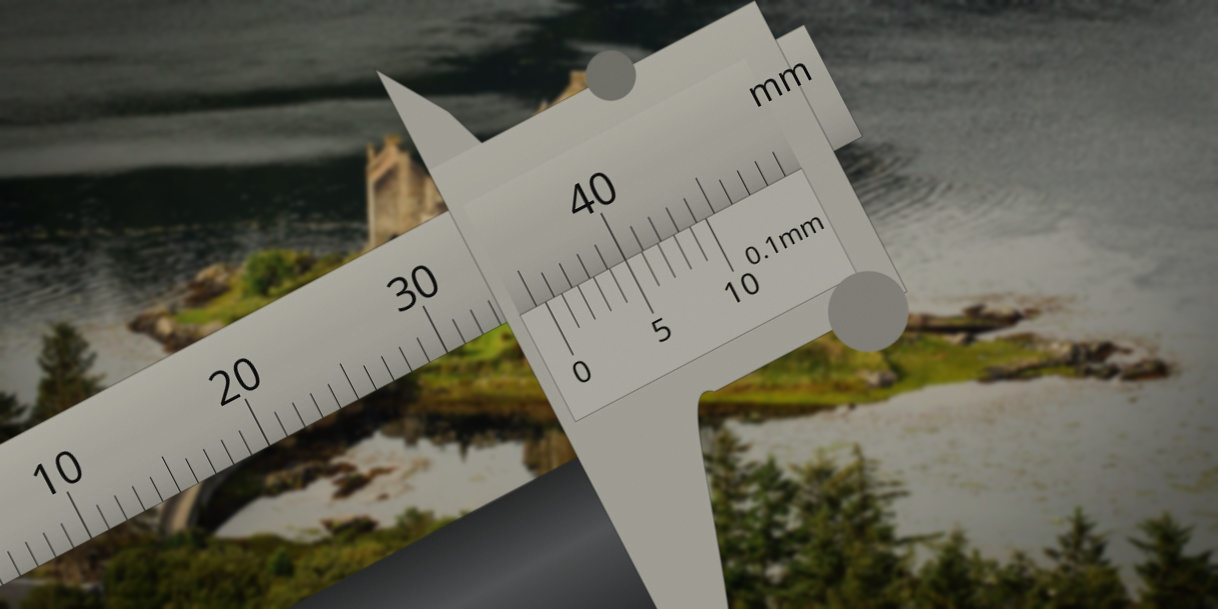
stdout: **35.5** mm
